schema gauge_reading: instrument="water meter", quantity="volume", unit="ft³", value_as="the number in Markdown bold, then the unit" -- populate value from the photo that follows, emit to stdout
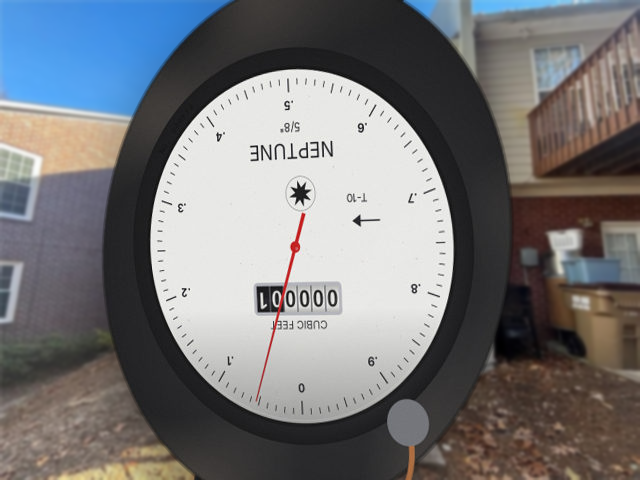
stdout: **1.05** ft³
